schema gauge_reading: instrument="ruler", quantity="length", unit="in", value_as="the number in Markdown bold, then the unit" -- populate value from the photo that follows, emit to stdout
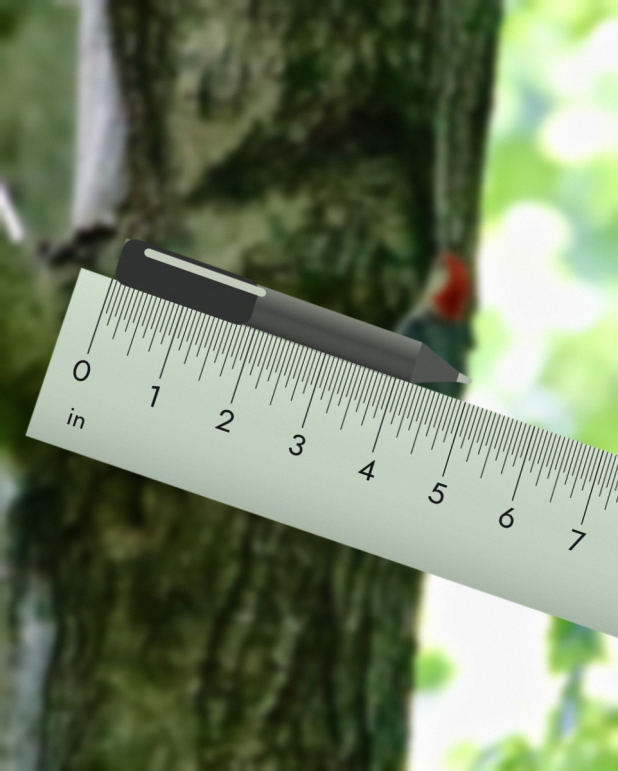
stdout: **5** in
